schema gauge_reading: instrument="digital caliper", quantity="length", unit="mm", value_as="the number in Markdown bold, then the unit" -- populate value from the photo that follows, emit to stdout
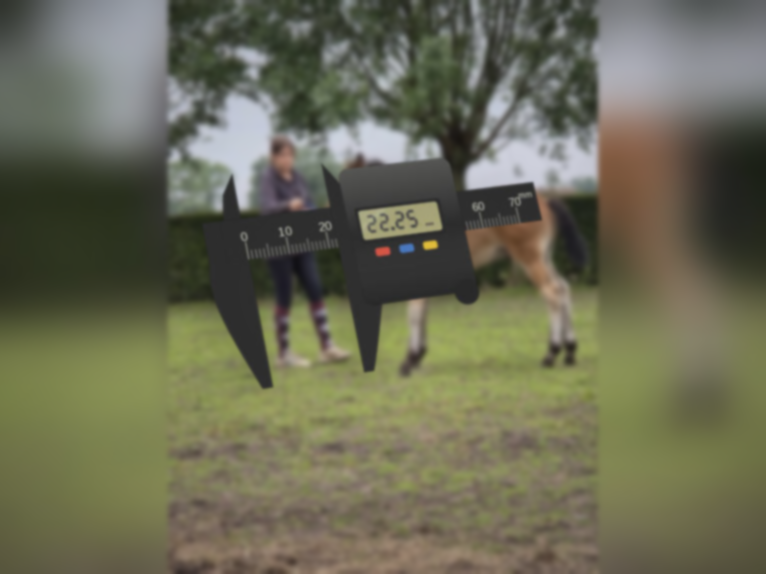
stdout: **22.25** mm
